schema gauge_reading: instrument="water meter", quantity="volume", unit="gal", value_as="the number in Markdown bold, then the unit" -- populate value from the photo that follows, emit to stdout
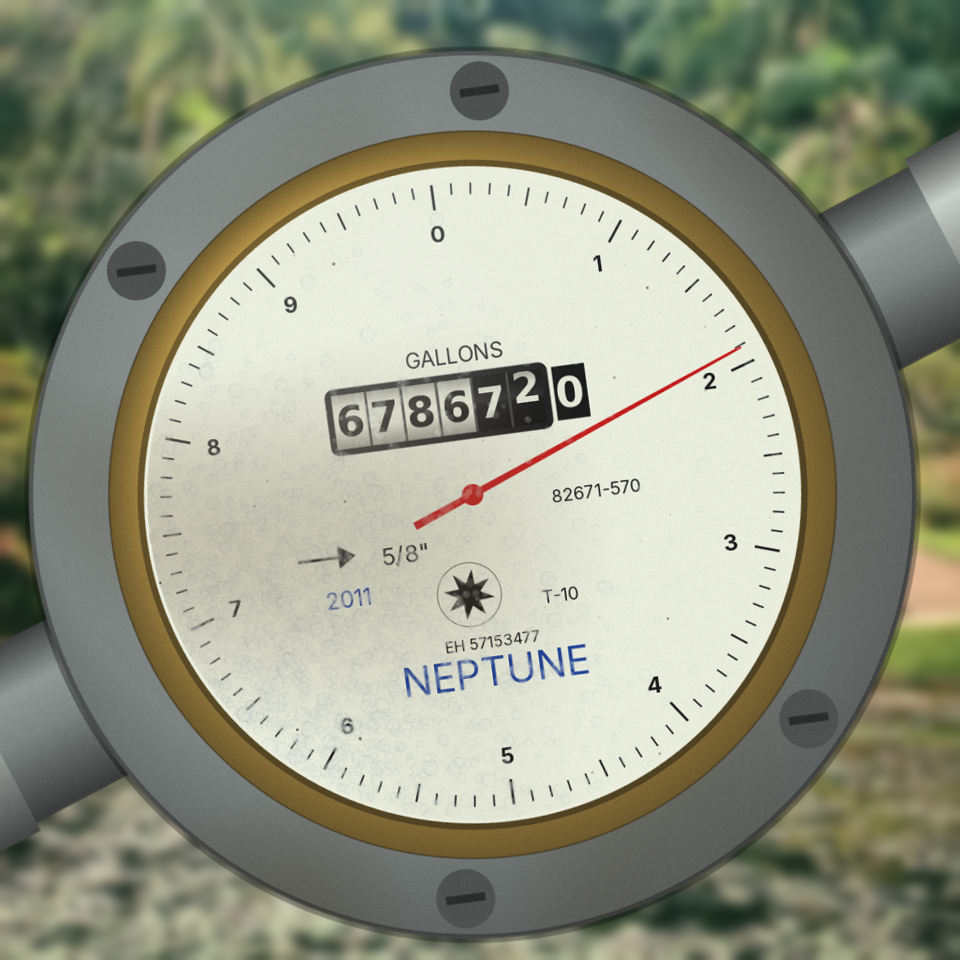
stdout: **6786721.9** gal
